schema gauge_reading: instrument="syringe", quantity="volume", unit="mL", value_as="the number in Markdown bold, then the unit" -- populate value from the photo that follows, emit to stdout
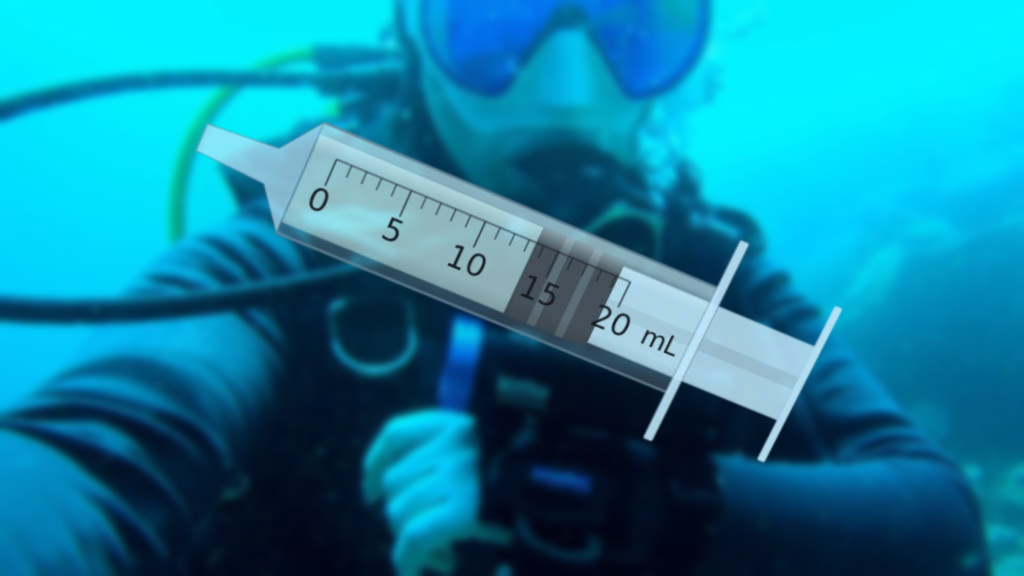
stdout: **13.5** mL
